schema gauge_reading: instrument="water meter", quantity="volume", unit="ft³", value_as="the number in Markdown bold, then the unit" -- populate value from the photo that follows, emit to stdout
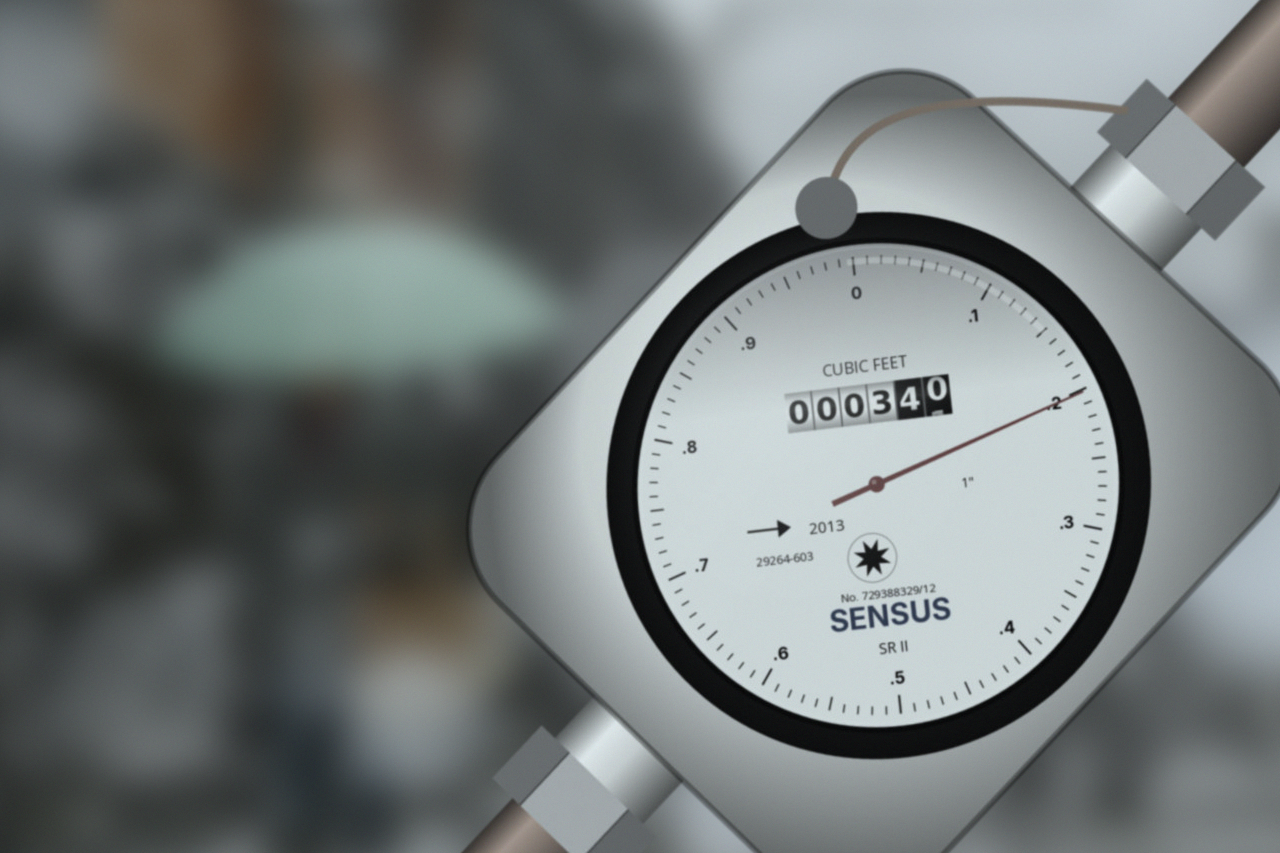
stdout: **340.20** ft³
